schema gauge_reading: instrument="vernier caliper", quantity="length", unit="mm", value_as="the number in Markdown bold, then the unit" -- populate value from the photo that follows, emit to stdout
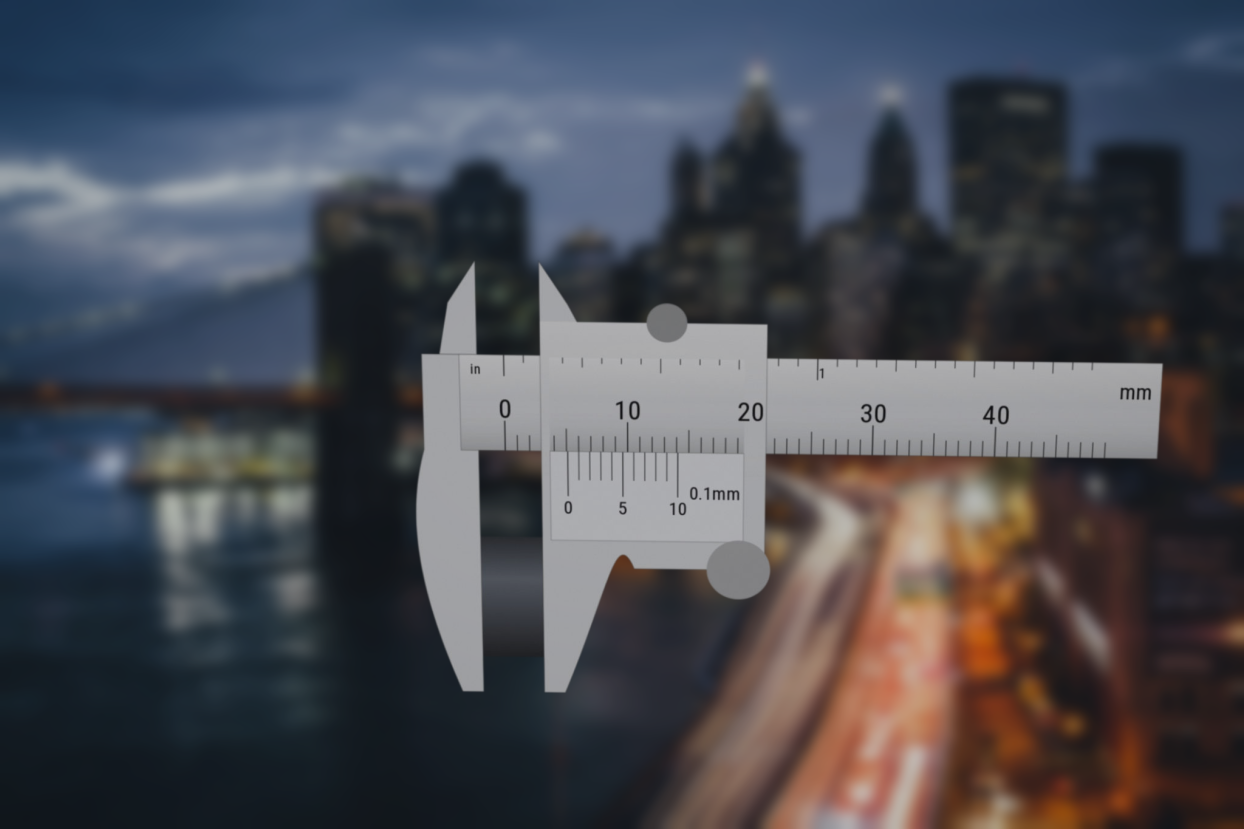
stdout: **5.1** mm
